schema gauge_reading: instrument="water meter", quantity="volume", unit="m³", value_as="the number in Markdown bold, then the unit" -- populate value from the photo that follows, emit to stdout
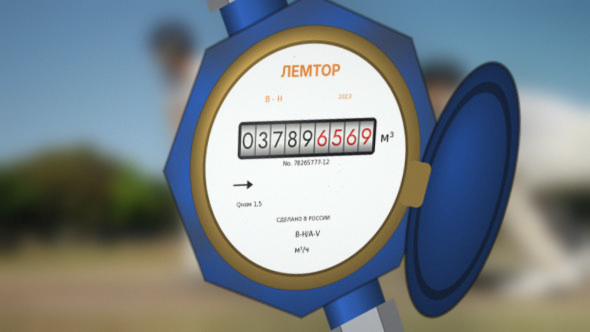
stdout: **3789.6569** m³
